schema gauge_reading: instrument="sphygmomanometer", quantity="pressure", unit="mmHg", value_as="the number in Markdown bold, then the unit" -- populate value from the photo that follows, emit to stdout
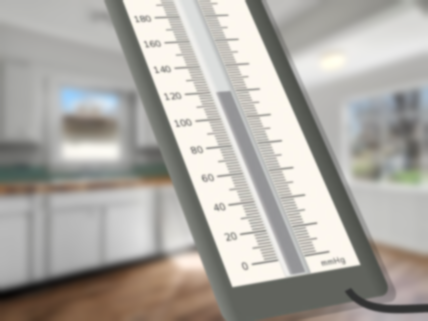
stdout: **120** mmHg
